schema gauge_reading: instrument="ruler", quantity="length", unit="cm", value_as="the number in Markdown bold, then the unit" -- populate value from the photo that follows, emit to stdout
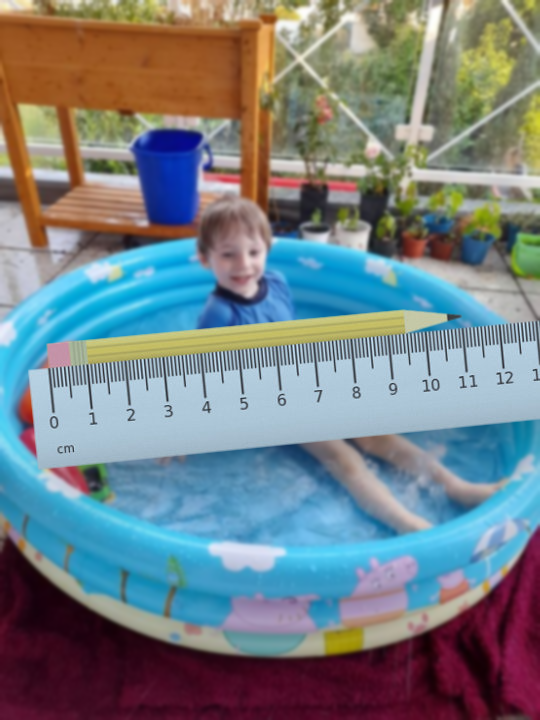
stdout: **11** cm
